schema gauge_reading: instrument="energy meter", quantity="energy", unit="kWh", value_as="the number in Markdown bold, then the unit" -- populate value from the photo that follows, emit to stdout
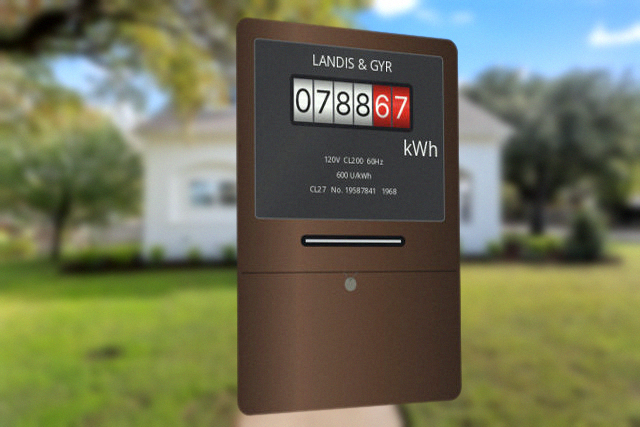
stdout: **788.67** kWh
